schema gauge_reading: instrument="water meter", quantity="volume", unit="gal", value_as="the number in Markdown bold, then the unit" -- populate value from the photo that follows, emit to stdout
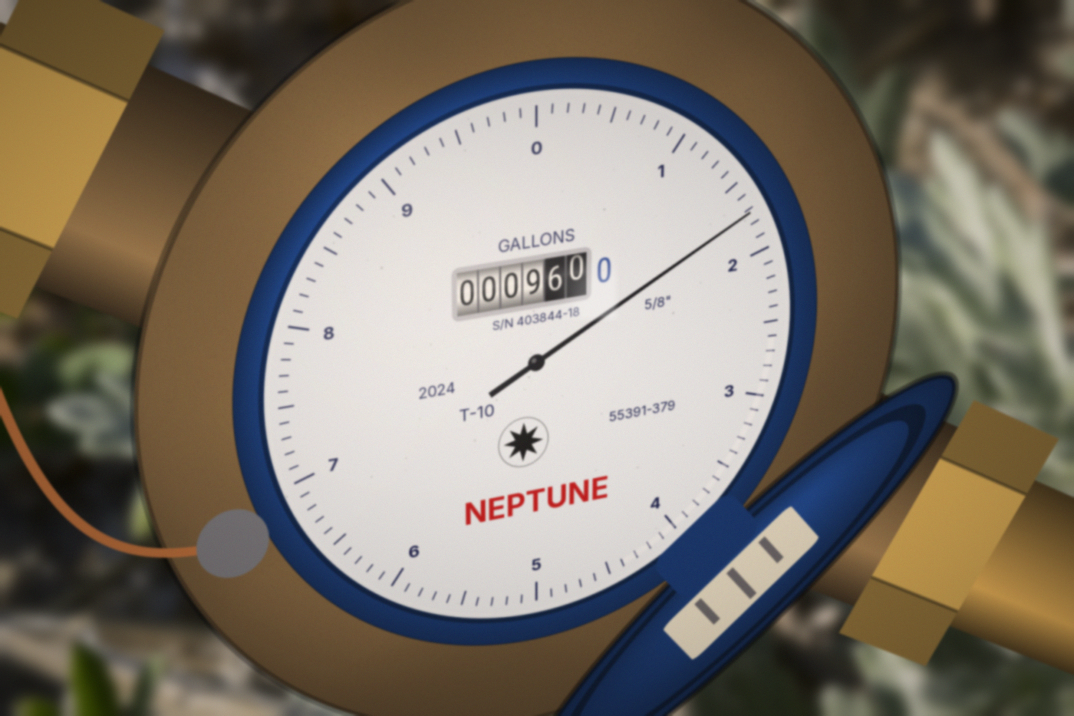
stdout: **9601.7** gal
